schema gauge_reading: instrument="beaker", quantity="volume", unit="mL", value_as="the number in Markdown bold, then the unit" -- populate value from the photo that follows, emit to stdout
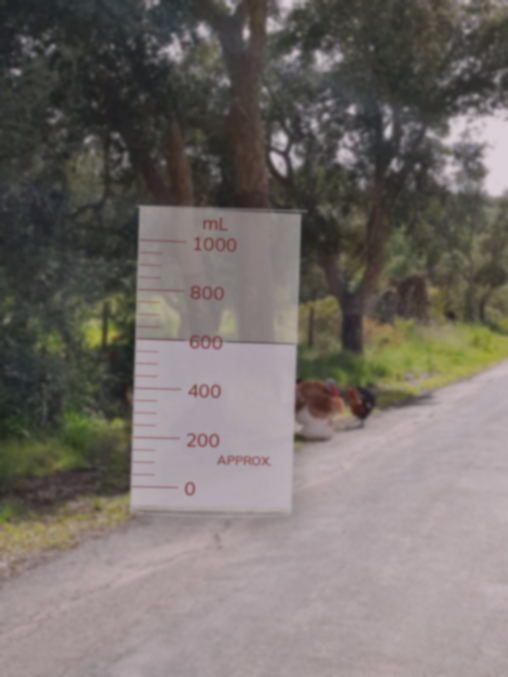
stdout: **600** mL
